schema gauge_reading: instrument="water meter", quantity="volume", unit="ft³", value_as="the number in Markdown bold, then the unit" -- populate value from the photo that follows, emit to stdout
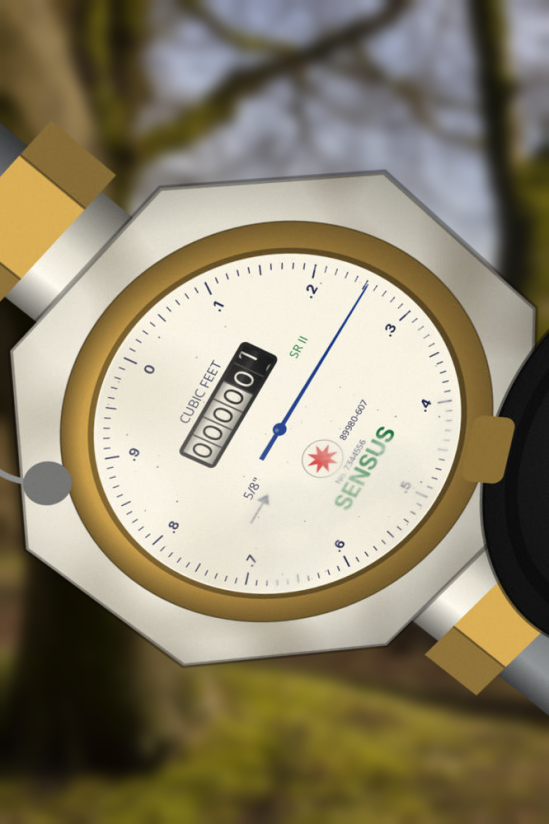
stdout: **1.25** ft³
